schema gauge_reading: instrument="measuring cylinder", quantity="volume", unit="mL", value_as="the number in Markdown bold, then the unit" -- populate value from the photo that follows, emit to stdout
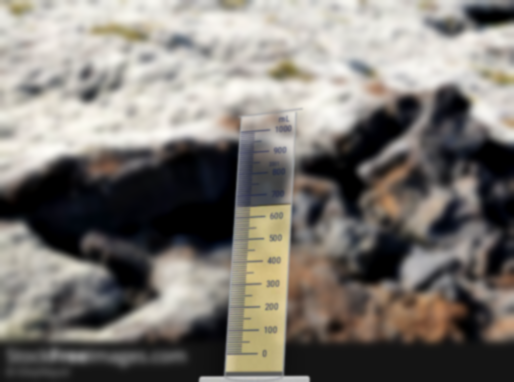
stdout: **650** mL
